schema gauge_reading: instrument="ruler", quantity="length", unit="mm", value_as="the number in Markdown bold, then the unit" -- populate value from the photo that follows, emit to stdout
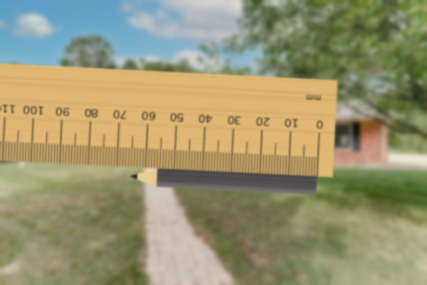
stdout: **65** mm
